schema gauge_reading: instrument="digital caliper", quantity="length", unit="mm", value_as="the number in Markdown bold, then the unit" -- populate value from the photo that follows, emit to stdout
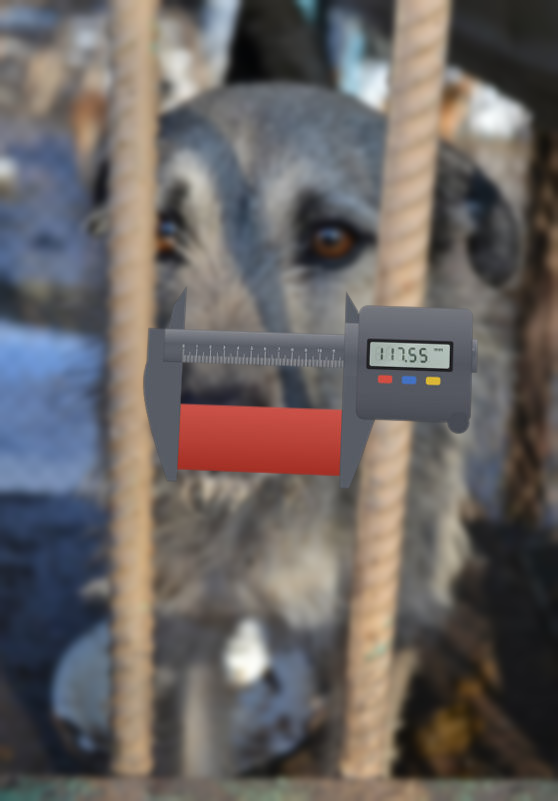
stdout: **117.55** mm
